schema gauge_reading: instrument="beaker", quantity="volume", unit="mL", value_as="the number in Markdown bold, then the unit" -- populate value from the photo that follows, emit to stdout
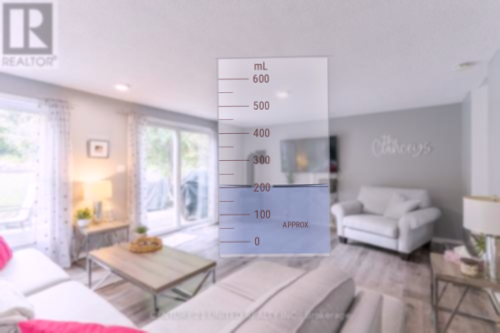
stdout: **200** mL
